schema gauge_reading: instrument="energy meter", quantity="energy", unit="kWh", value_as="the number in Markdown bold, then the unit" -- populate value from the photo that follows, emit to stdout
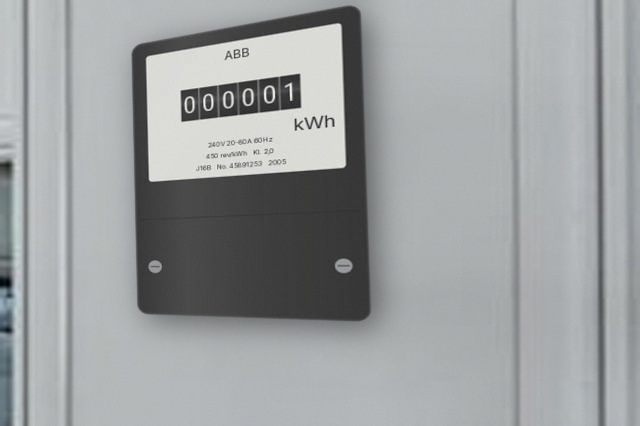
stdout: **1** kWh
